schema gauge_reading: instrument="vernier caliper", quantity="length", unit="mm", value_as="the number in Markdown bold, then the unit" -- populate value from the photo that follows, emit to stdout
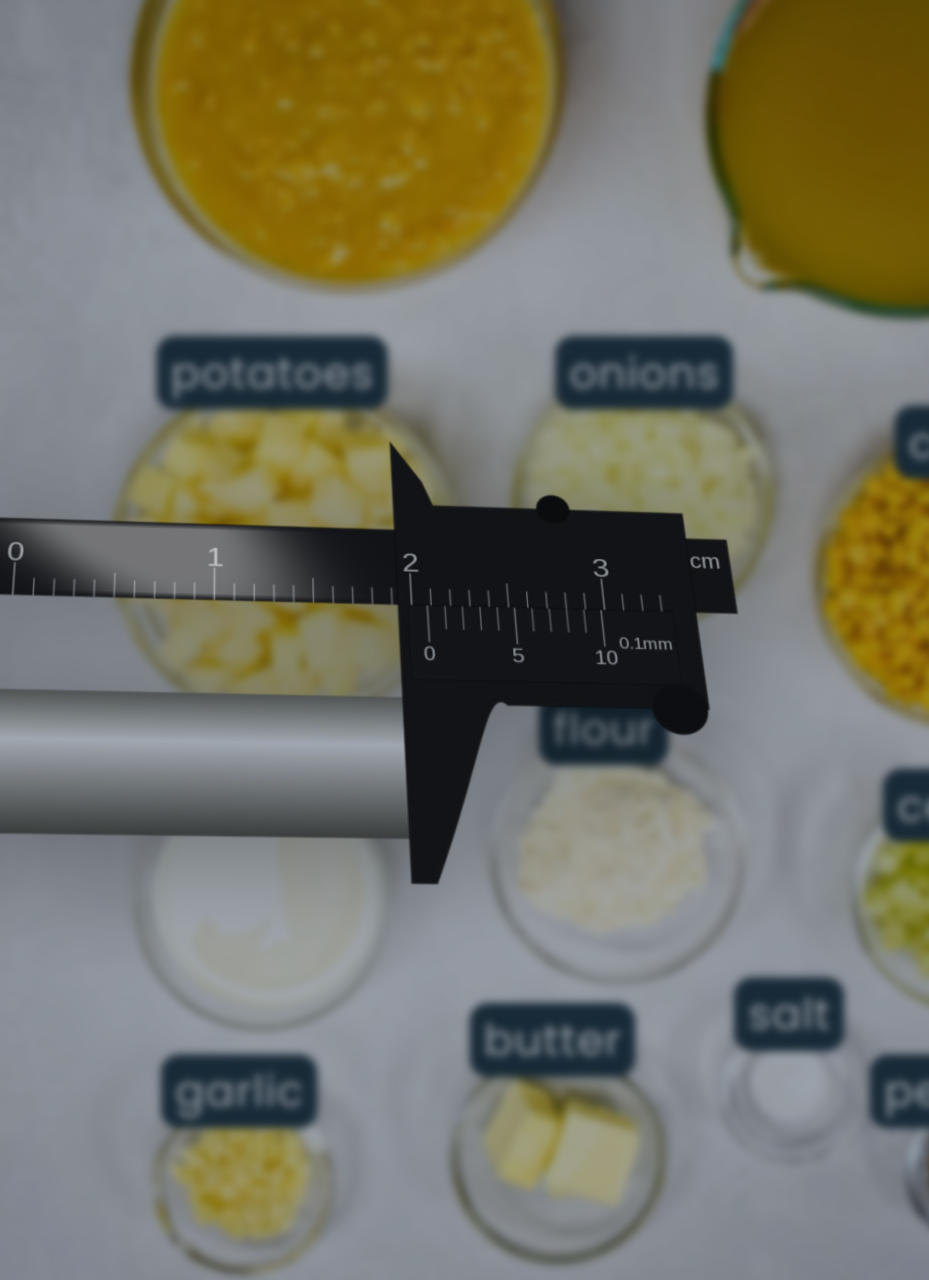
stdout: **20.8** mm
